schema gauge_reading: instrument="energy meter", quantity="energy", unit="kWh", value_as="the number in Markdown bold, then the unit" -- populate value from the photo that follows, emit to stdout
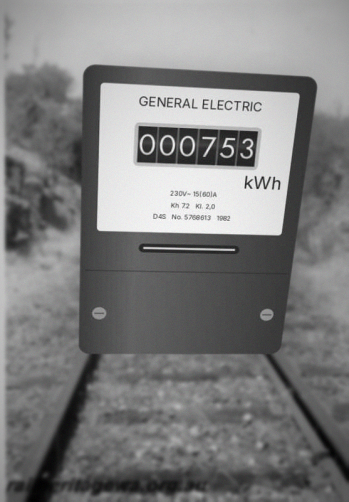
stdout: **753** kWh
